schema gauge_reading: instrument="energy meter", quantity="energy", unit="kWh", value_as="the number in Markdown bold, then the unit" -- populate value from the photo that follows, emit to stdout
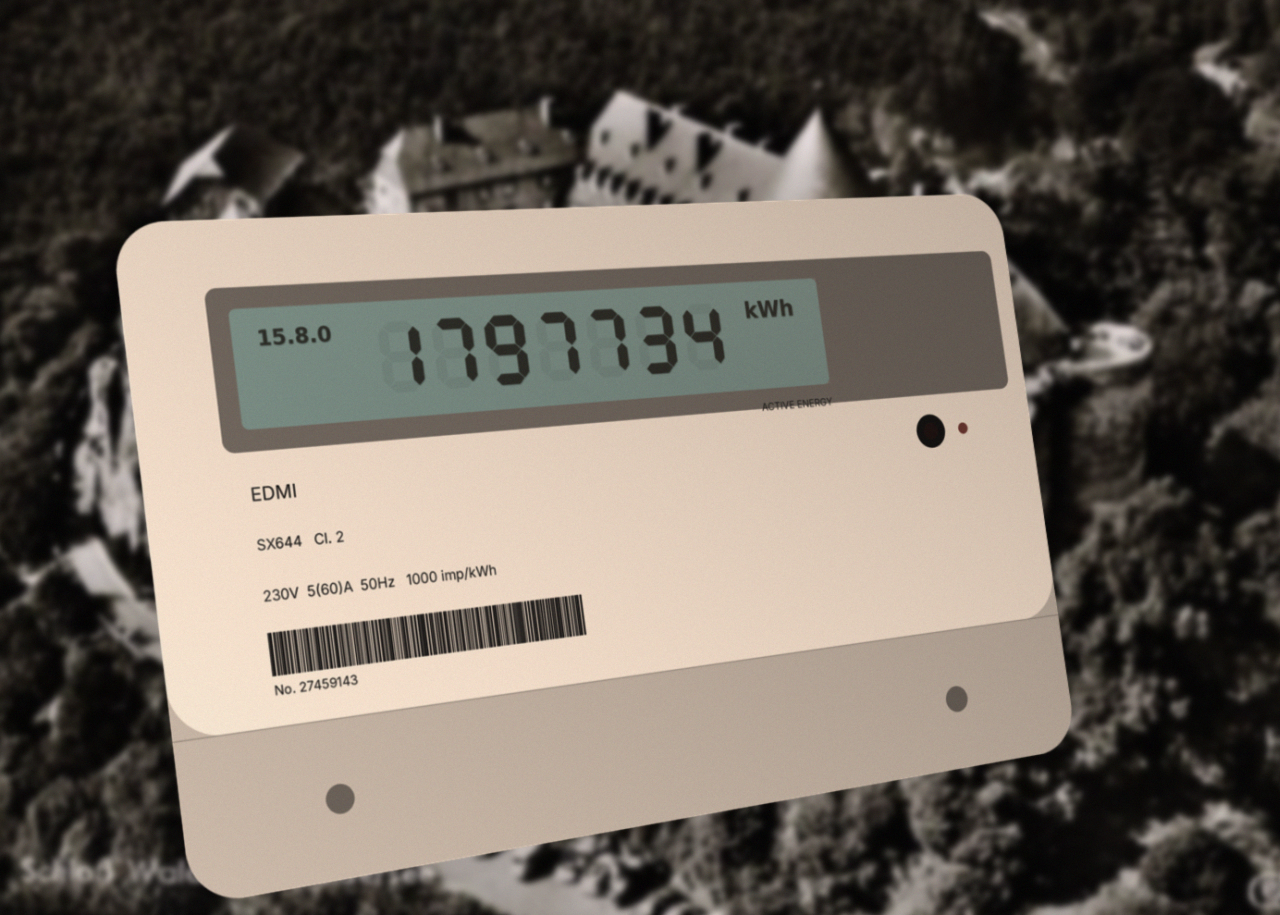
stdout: **1797734** kWh
